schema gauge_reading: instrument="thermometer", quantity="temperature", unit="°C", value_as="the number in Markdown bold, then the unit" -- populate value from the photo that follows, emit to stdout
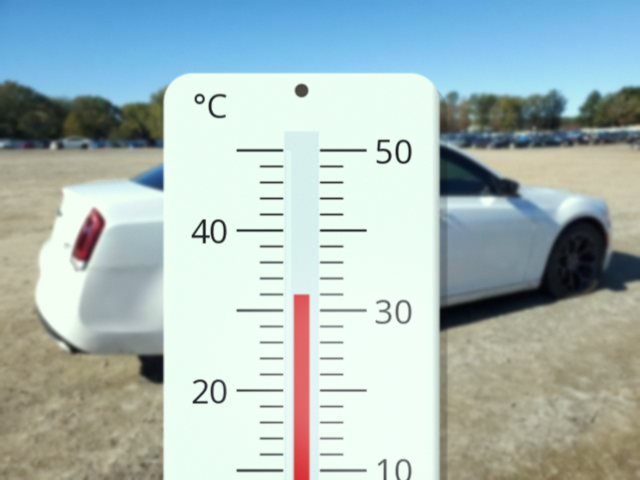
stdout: **32** °C
